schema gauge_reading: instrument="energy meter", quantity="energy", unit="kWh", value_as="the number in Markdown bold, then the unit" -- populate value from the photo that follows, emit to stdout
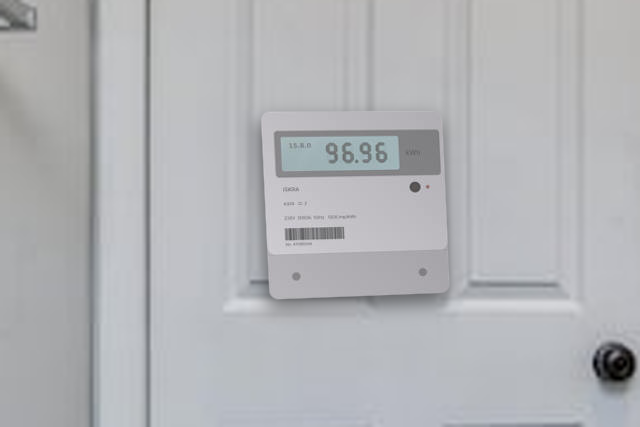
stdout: **96.96** kWh
